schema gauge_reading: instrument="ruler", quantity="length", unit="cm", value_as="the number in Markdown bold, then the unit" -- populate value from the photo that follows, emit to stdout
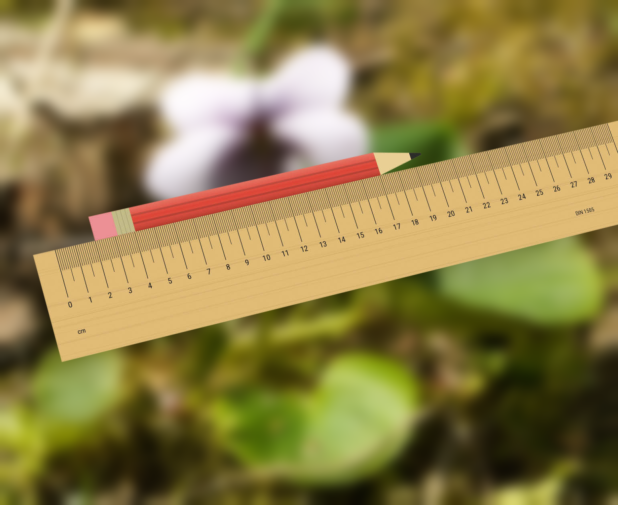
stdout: **17.5** cm
